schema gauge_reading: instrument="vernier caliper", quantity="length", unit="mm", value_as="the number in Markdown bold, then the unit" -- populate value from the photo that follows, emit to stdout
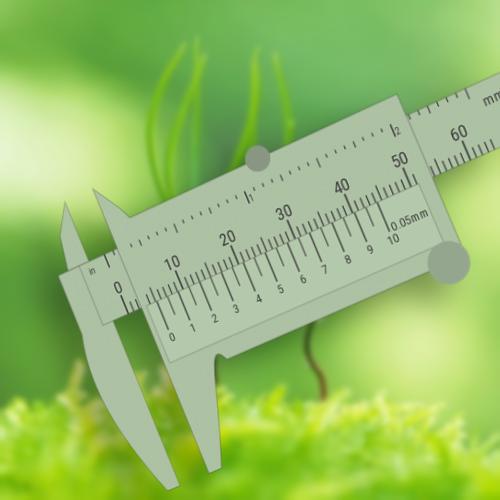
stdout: **5.2** mm
